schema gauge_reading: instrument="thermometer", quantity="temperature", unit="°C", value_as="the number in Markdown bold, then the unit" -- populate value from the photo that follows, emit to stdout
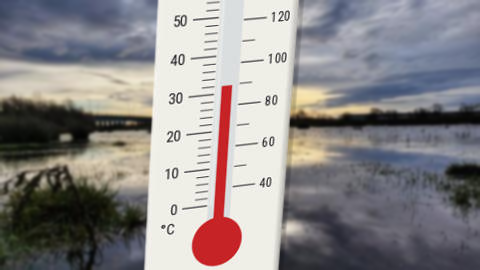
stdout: **32** °C
